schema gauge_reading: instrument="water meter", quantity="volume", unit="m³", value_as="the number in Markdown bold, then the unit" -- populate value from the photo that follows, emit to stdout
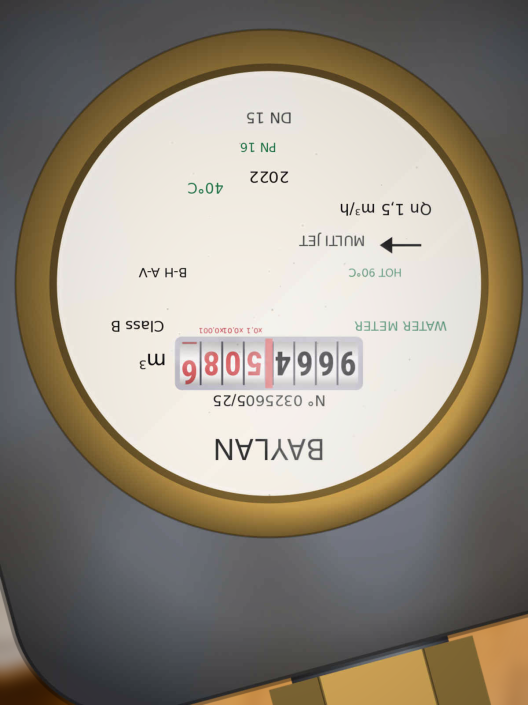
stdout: **9664.5086** m³
